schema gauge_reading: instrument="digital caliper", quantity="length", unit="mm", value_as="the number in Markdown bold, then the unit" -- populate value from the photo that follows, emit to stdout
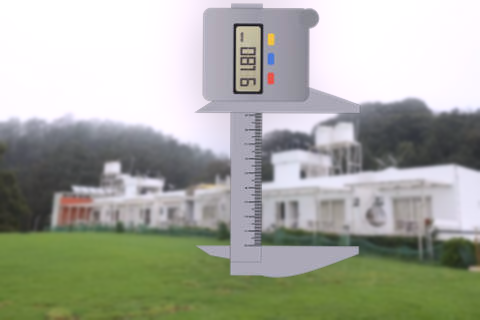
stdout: **91.80** mm
